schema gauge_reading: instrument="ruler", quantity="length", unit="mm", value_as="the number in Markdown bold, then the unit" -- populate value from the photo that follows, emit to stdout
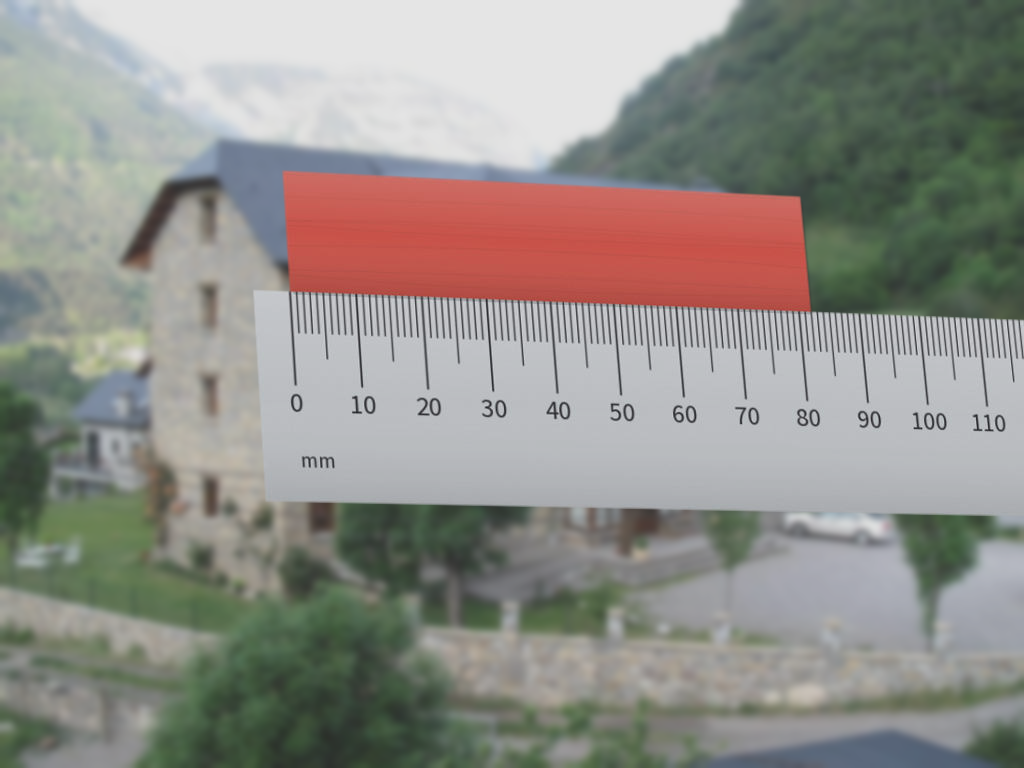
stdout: **82** mm
